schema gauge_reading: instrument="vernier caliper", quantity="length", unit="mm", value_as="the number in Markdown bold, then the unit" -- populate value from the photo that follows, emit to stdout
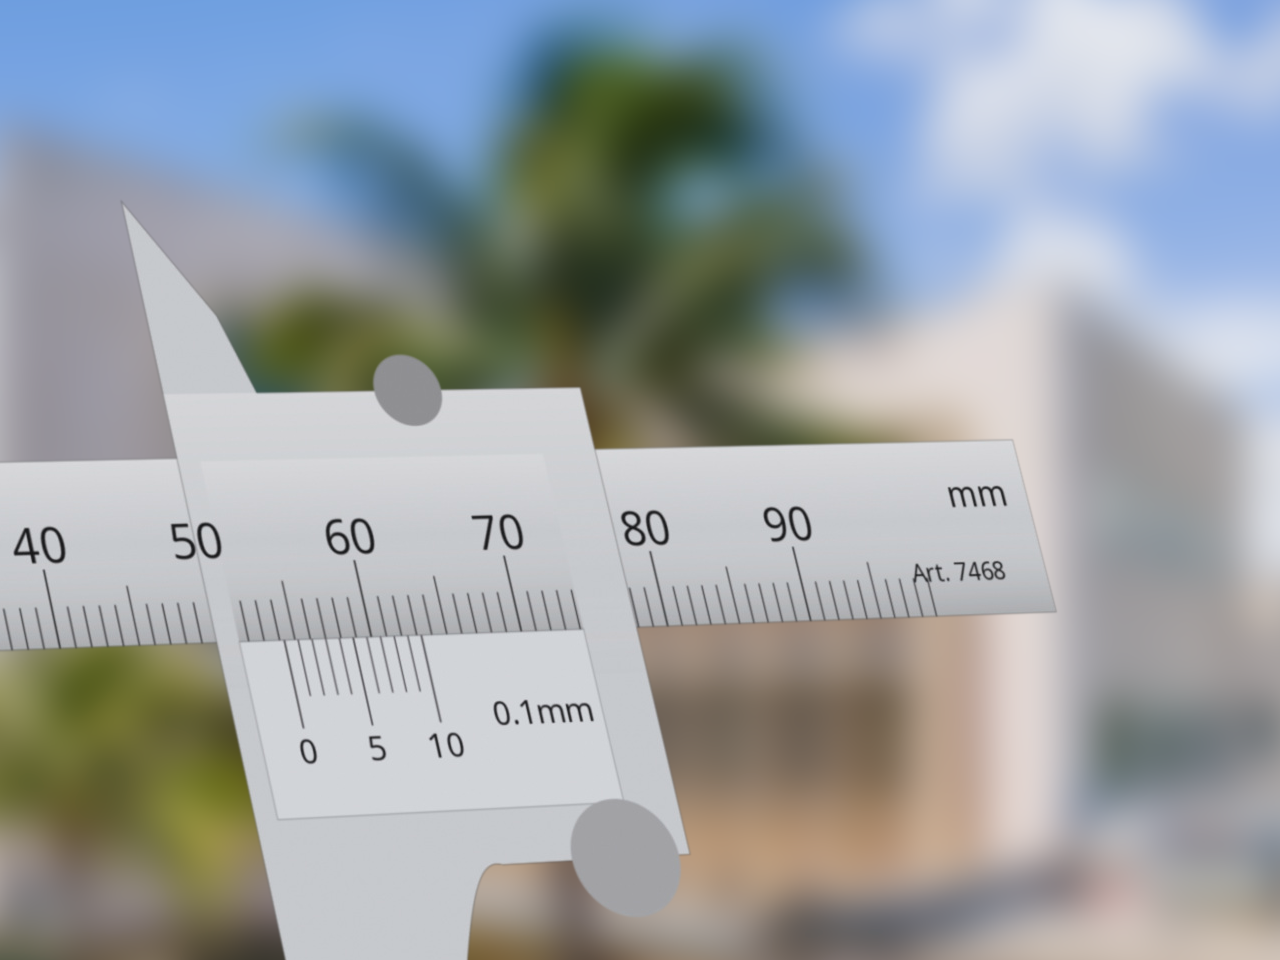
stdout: **54.3** mm
